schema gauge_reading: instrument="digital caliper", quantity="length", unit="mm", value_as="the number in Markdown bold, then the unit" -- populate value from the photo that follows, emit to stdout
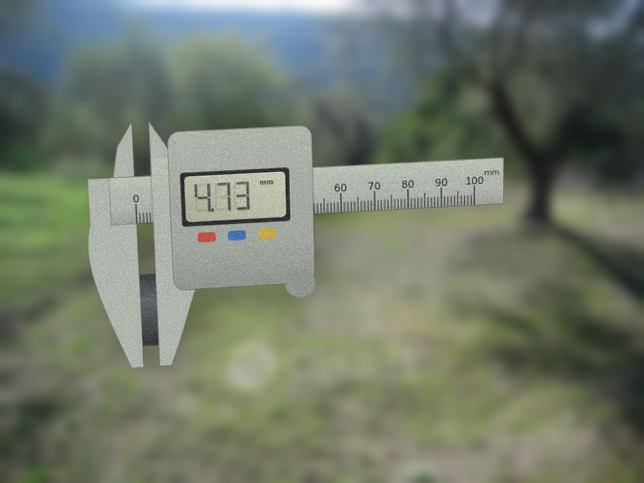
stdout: **4.73** mm
